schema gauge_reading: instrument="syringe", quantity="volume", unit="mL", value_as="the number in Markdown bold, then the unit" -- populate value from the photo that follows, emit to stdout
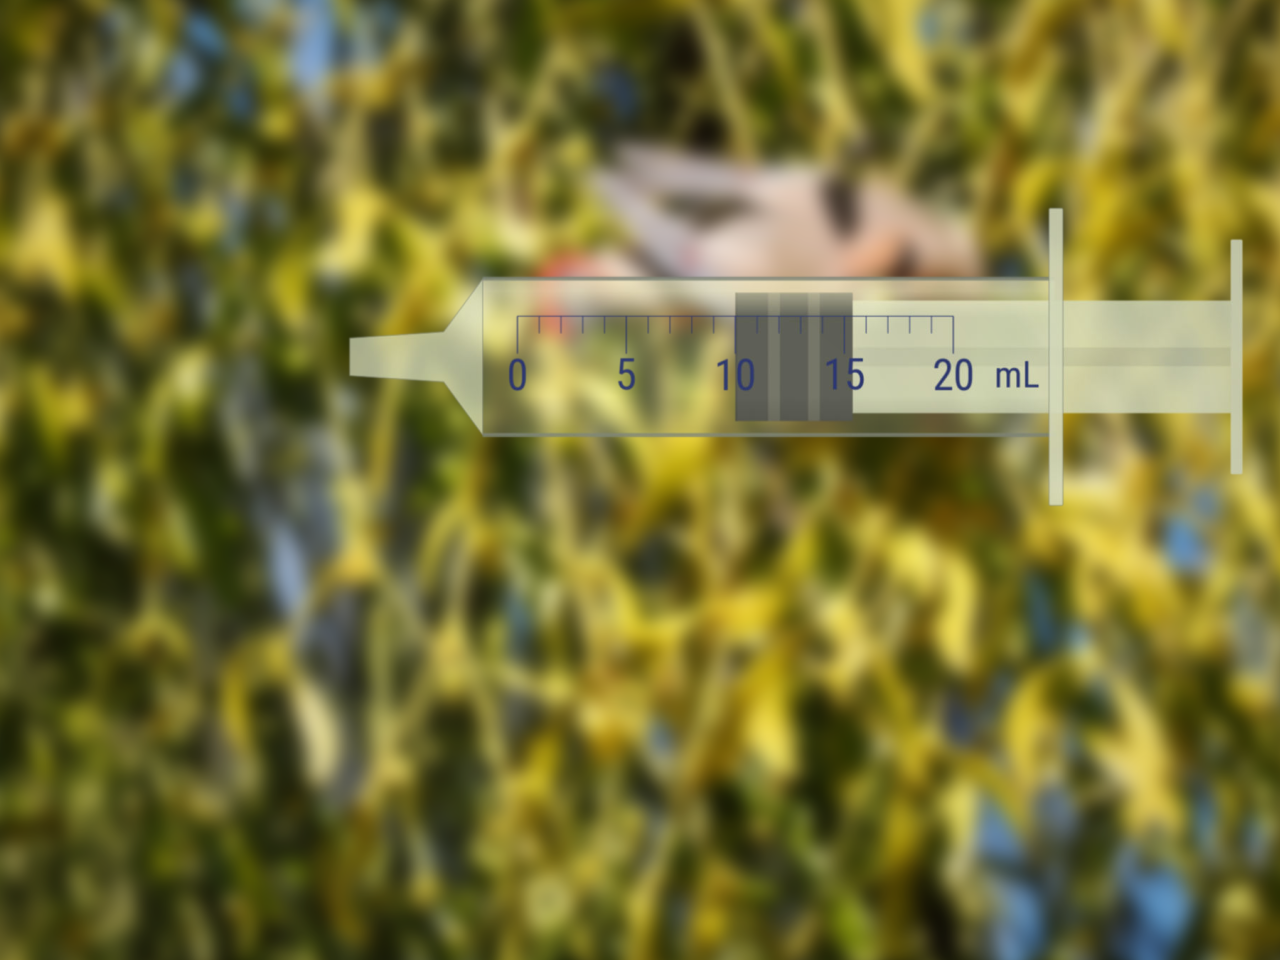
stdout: **10** mL
